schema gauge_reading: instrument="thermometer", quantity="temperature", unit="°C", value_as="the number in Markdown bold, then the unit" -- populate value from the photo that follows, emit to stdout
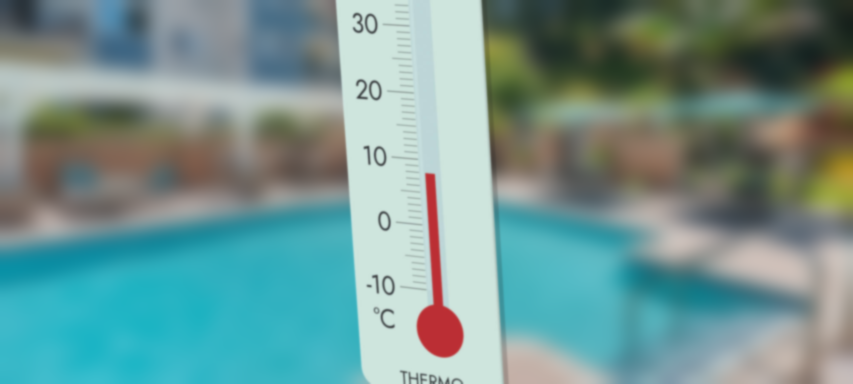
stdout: **8** °C
